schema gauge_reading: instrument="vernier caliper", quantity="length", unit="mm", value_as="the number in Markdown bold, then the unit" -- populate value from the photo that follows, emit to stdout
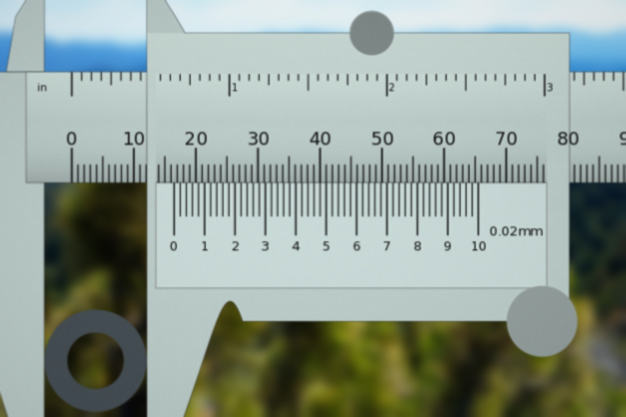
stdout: **16.5** mm
